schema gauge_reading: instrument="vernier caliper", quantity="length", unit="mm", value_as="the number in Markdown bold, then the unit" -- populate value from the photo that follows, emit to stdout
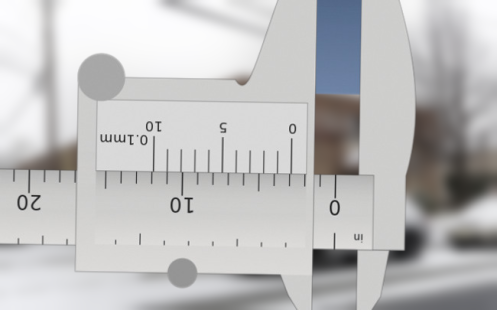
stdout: **2.9** mm
